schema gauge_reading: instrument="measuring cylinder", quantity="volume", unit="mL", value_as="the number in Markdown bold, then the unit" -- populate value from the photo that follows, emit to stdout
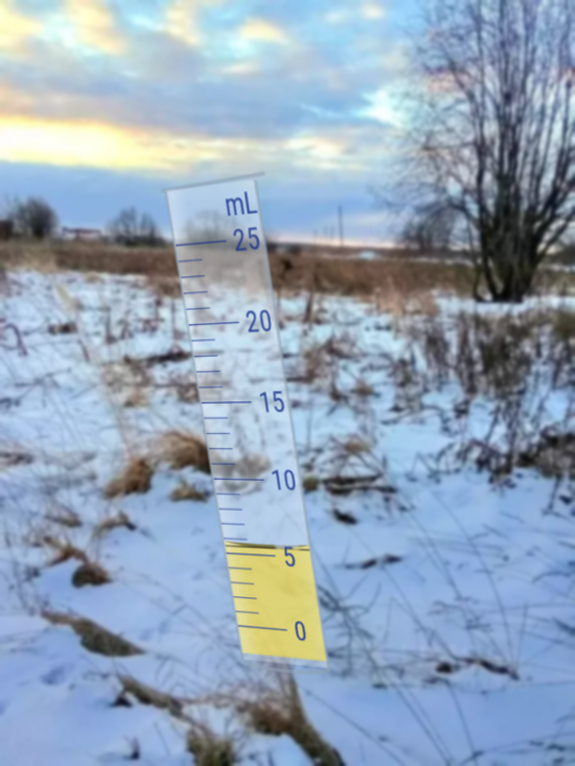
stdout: **5.5** mL
